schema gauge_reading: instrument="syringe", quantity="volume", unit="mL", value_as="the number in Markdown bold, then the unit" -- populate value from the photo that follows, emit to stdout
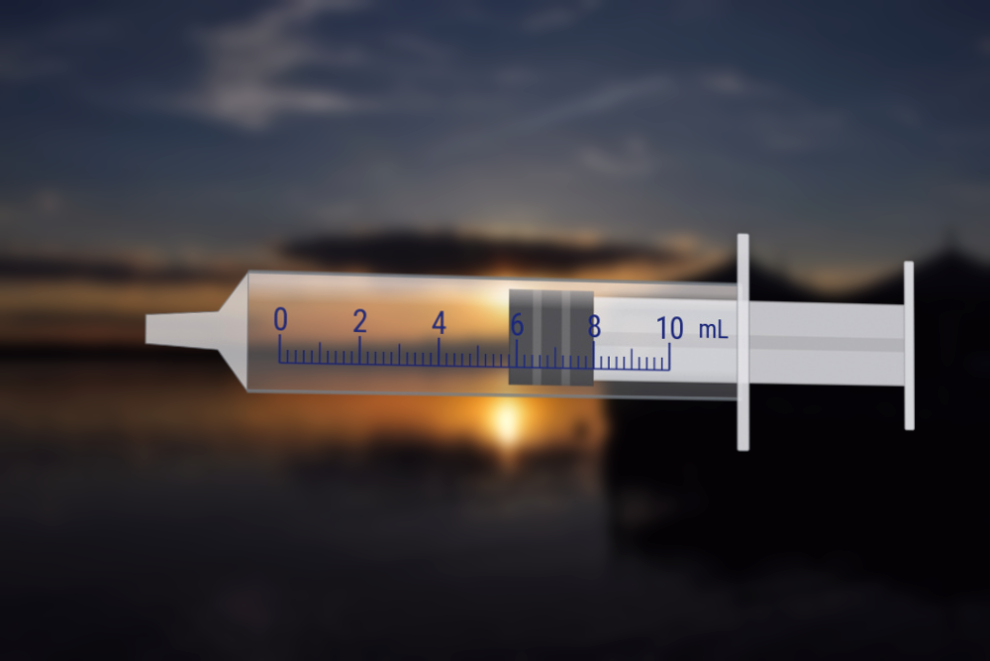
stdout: **5.8** mL
